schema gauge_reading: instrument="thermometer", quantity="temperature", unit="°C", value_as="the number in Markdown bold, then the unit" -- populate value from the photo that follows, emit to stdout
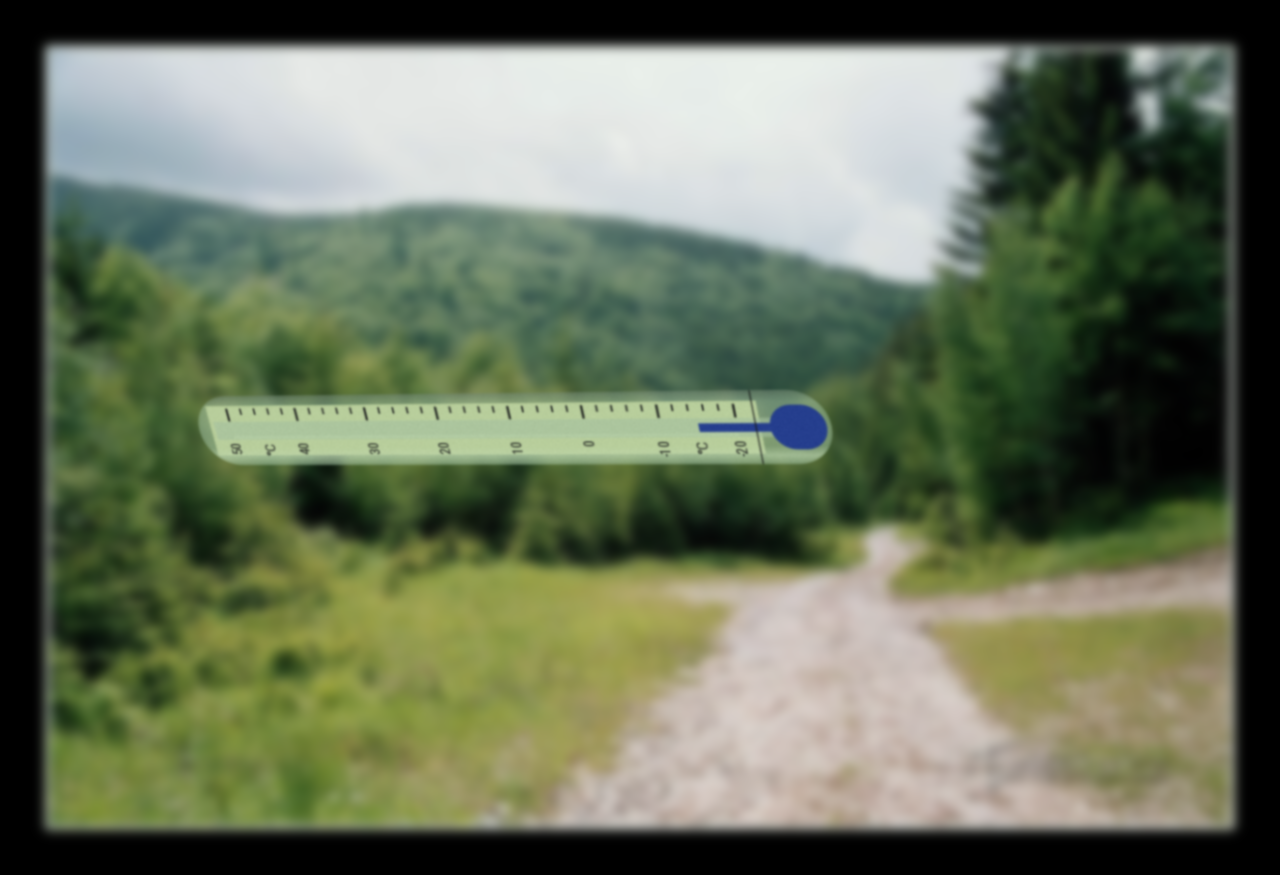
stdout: **-15** °C
